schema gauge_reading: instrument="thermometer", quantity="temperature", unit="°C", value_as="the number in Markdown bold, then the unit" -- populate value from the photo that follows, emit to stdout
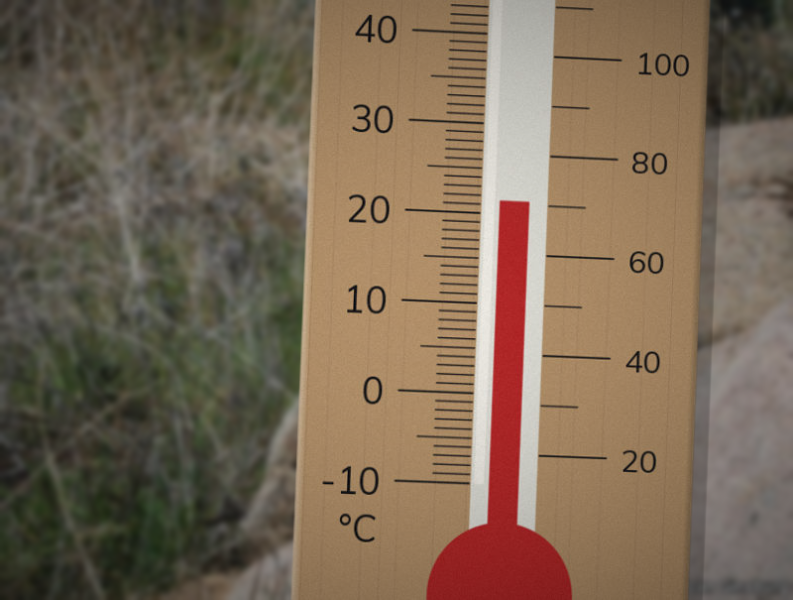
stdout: **21.5** °C
